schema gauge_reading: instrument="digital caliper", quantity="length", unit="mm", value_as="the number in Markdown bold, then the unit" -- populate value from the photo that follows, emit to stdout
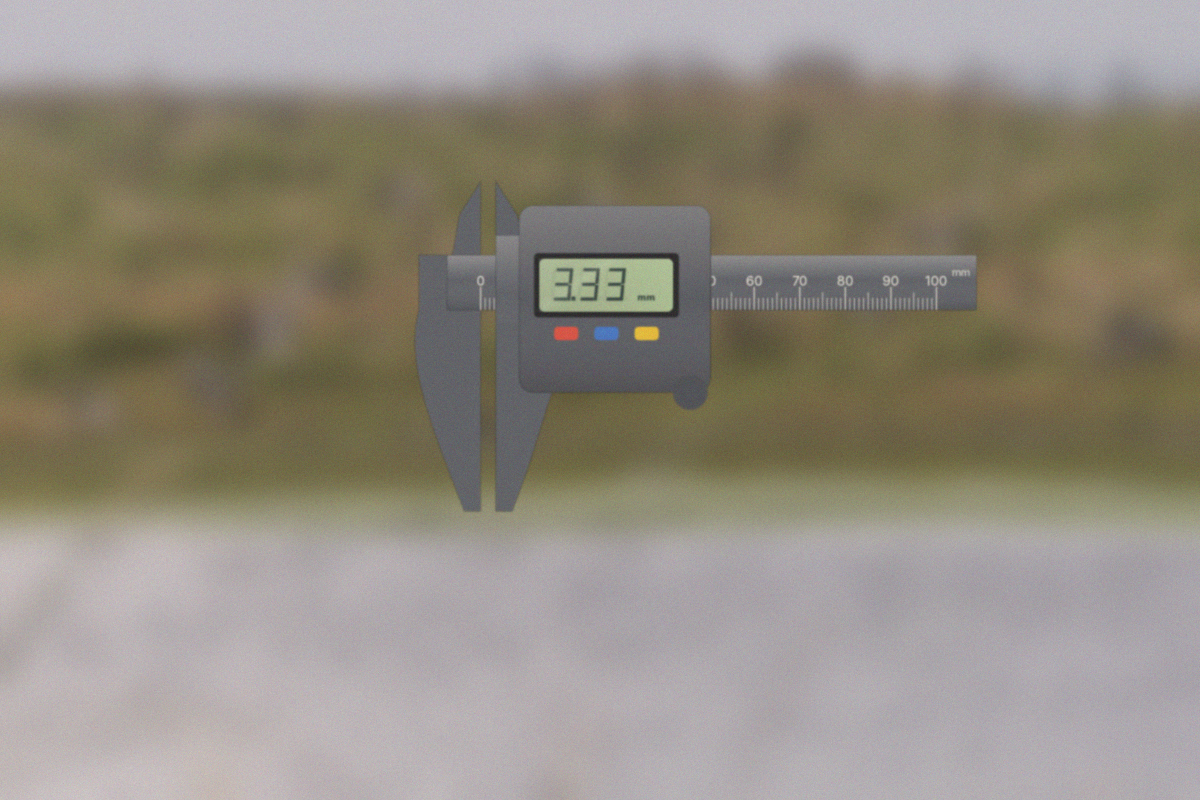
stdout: **3.33** mm
